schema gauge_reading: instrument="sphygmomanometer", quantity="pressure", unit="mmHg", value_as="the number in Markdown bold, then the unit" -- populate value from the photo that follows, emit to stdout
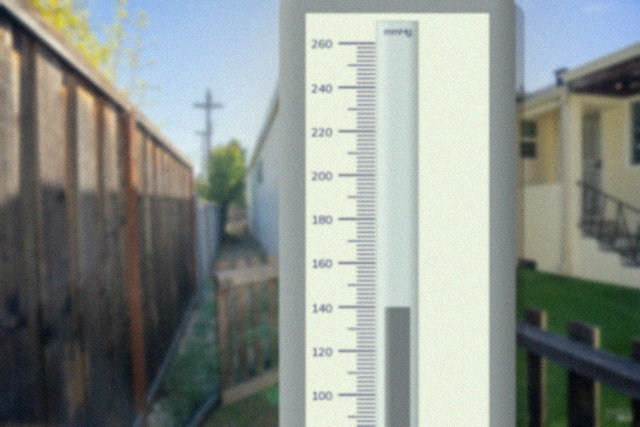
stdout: **140** mmHg
